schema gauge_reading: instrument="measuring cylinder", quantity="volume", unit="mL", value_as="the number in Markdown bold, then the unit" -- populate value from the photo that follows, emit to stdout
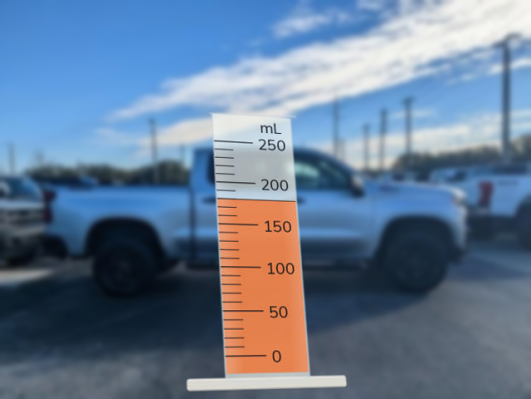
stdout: **180** mL
